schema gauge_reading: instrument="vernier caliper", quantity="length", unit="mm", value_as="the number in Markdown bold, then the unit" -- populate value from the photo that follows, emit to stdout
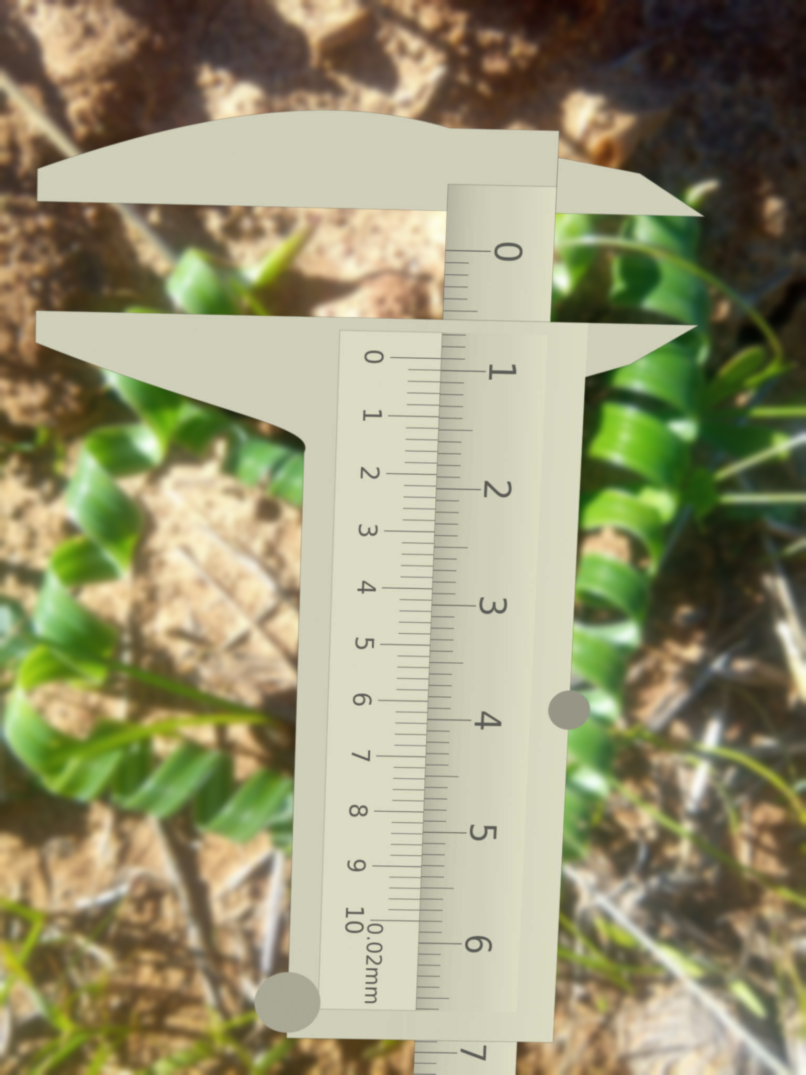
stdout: **9.0** mm
